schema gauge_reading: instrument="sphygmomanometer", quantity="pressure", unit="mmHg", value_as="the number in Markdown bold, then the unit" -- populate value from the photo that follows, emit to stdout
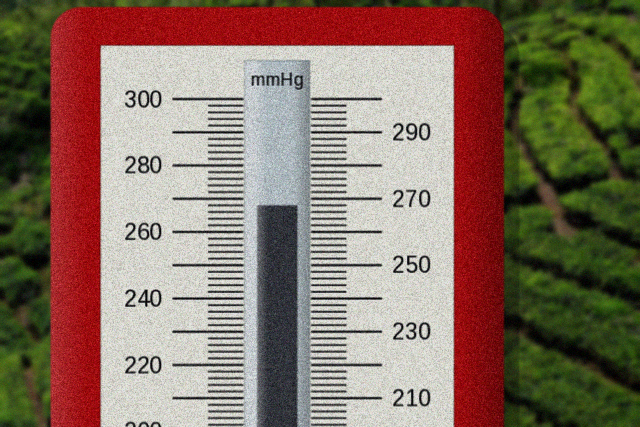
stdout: **268** mmHg
